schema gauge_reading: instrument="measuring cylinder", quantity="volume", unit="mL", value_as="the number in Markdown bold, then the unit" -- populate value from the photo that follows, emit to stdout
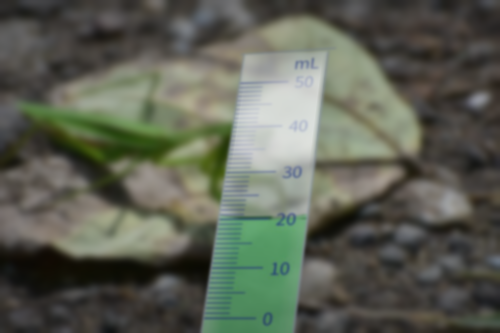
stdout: **20** mL
